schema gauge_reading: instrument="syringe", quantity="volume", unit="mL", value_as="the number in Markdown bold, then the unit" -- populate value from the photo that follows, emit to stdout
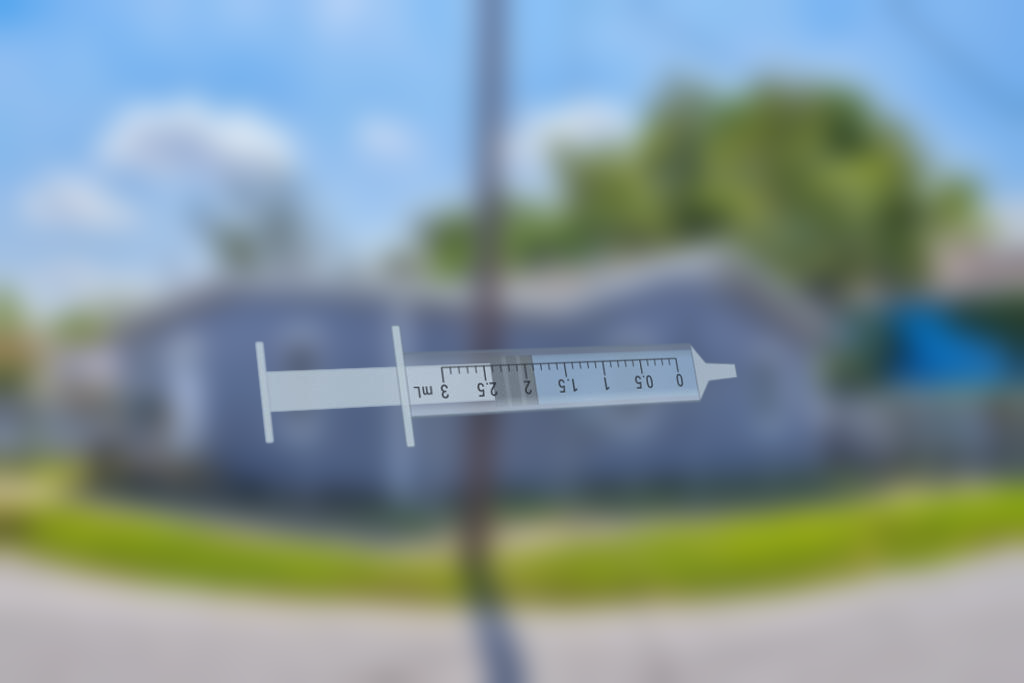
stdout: **1.9** mL
